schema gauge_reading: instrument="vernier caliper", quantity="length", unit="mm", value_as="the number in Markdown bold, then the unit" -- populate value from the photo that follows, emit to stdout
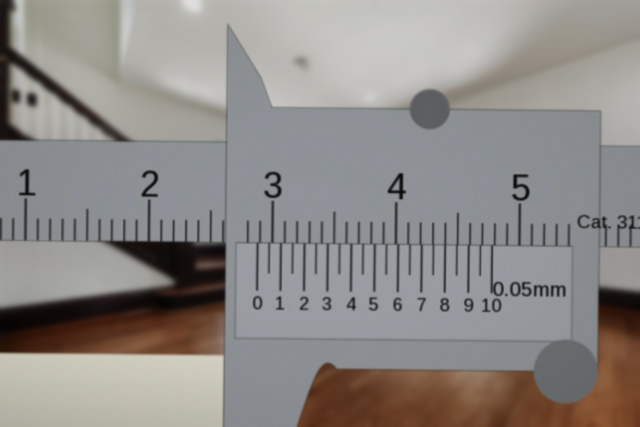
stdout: **28.8** mm
